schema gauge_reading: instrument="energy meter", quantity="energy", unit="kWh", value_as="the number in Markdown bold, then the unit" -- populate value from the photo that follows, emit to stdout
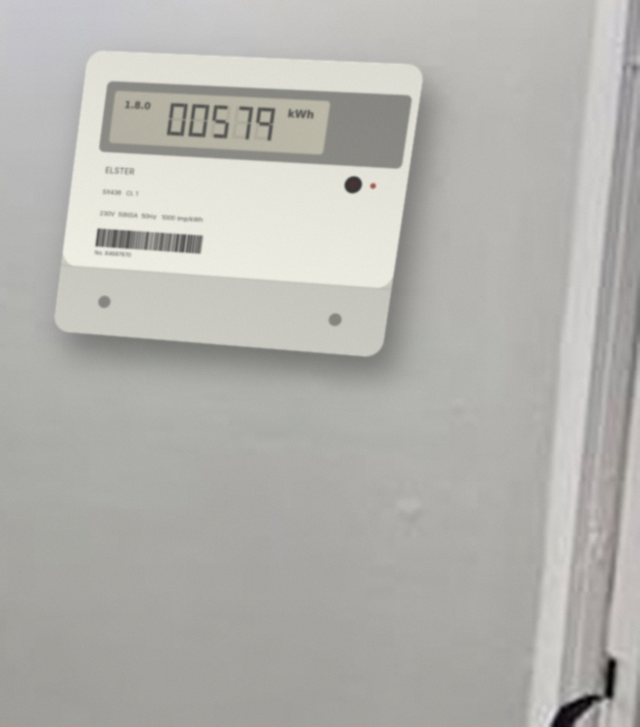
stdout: **579** kWh
